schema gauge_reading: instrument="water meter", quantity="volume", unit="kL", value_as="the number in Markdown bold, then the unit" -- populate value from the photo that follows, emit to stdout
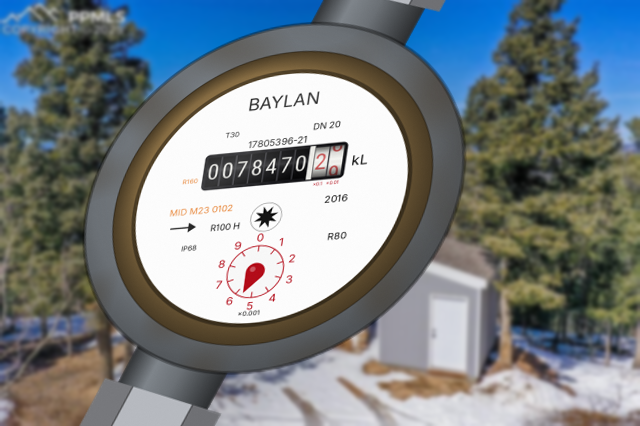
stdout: **78470.285** kL
